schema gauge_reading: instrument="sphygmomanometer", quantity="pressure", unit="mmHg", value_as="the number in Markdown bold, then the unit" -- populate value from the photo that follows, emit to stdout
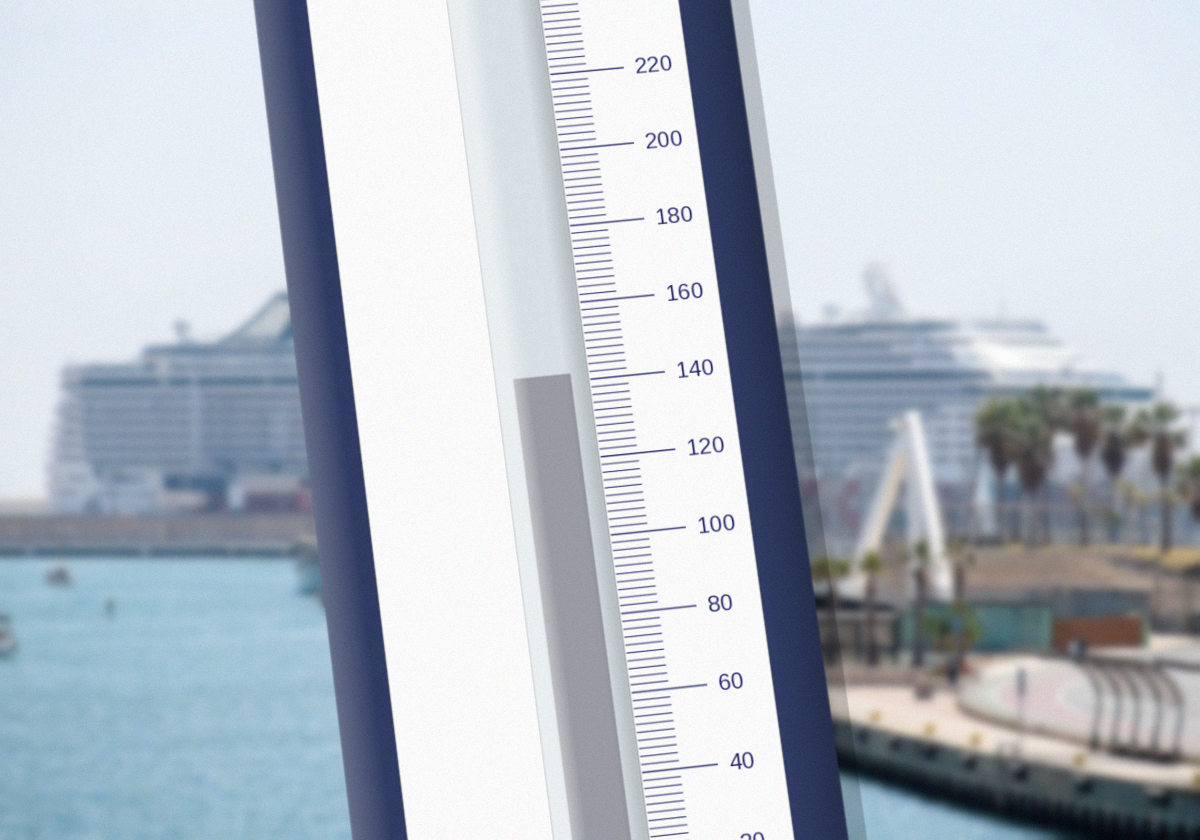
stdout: **142** mmHg
